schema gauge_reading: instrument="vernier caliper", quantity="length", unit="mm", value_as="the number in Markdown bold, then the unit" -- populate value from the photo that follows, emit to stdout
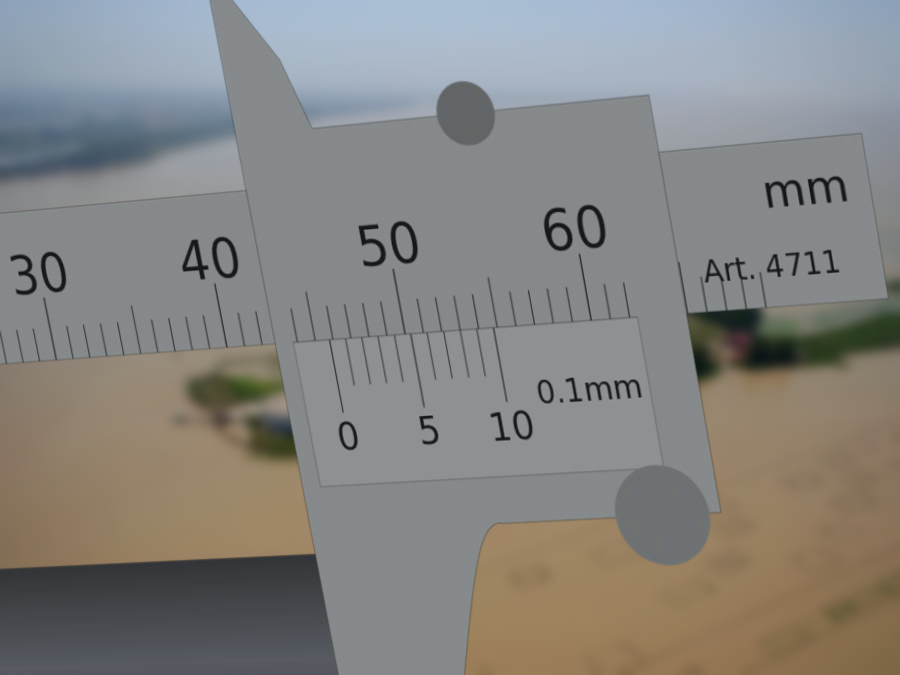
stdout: **45.8** mm
